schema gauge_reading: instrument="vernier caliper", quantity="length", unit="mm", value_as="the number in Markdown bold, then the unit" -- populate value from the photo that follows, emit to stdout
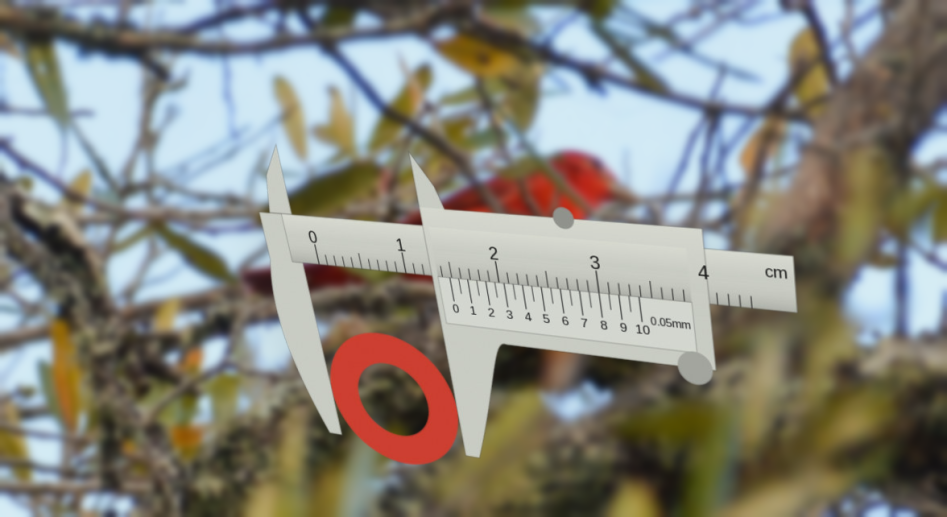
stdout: **14.8** mm
